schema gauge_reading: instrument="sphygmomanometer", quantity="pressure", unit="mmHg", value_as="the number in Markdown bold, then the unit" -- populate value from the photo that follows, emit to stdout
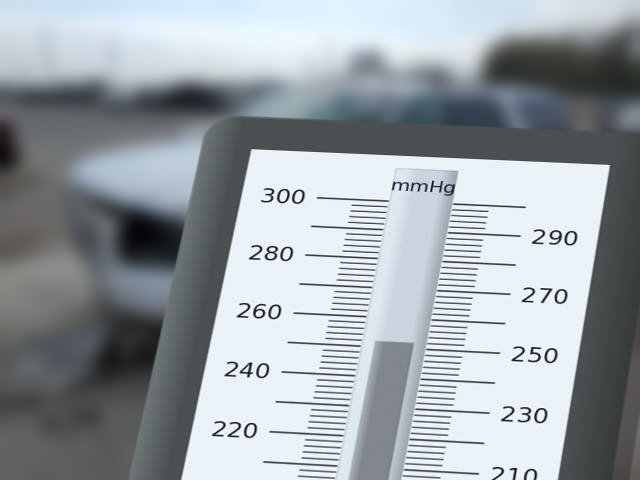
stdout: **252** mmHg
